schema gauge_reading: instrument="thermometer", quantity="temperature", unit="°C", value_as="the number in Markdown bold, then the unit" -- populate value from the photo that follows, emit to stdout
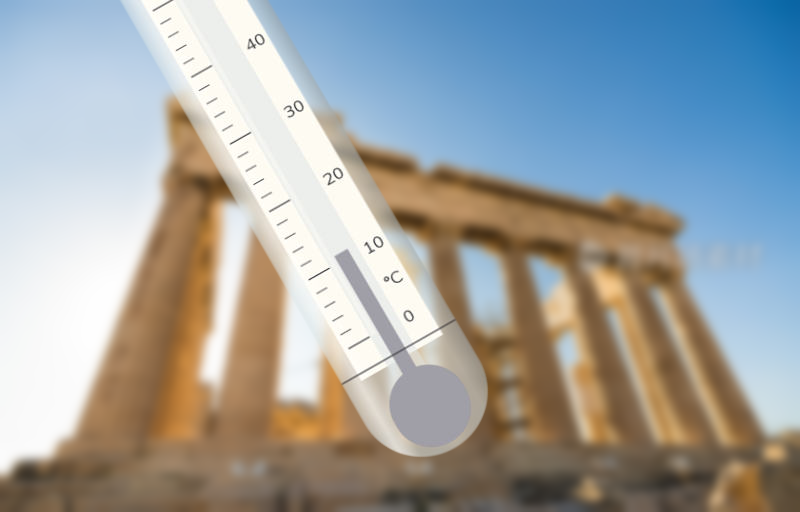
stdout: **11** °C
